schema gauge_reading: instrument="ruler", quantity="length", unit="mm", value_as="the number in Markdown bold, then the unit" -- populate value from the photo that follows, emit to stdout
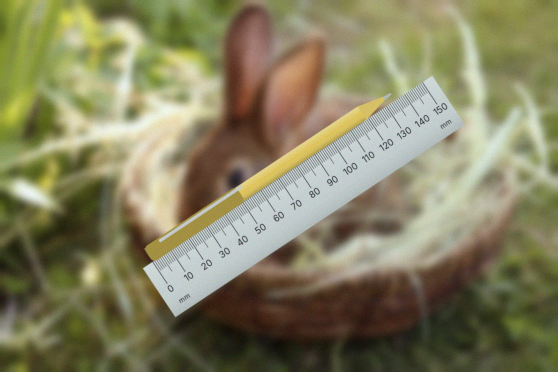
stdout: **135** mm
